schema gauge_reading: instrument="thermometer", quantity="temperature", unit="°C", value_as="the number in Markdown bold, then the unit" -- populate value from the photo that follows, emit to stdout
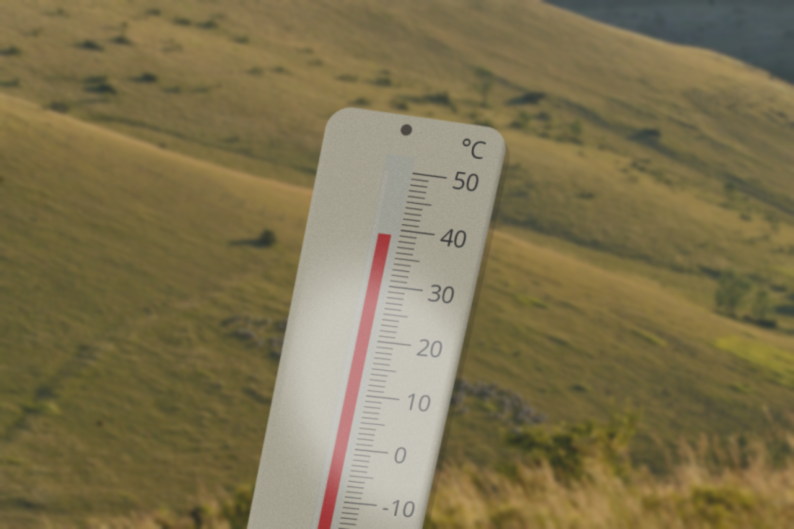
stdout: **39** °C
